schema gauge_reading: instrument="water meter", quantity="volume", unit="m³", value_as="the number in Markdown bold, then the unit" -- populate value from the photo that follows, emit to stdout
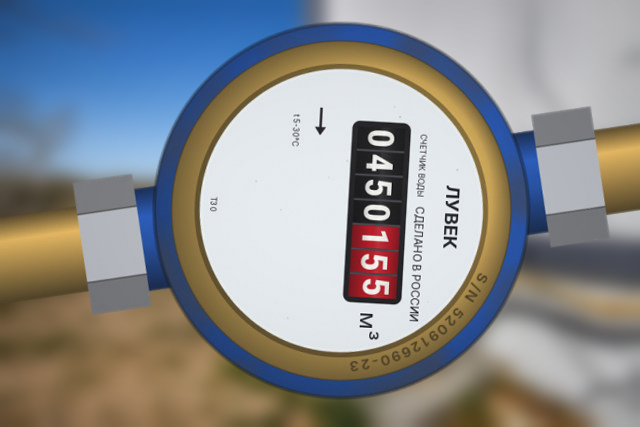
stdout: **450.155** m³
